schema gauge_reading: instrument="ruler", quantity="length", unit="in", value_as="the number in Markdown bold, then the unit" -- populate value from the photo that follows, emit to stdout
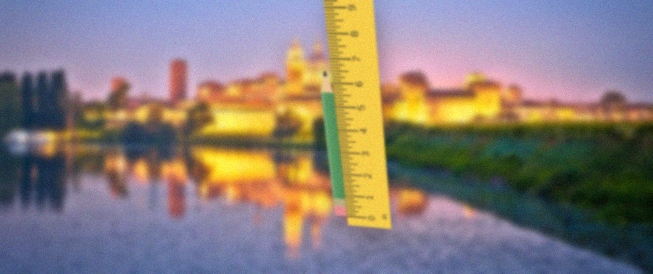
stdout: **6.5** in
